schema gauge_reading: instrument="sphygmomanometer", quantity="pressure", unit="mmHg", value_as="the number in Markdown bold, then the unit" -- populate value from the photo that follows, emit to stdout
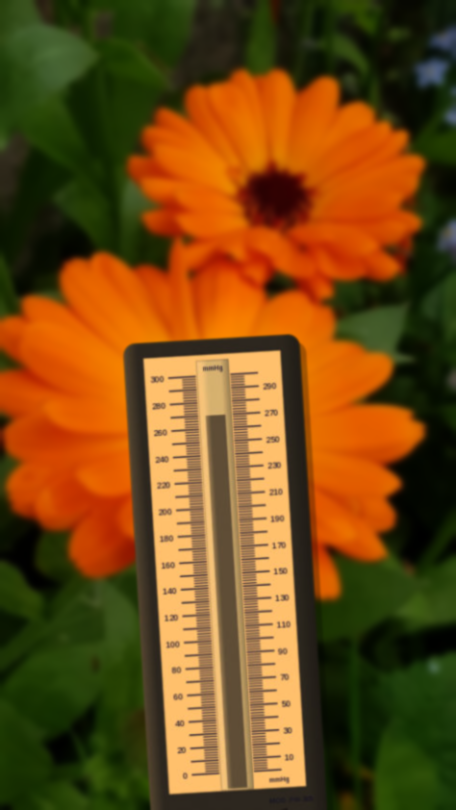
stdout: **270** mmHg
